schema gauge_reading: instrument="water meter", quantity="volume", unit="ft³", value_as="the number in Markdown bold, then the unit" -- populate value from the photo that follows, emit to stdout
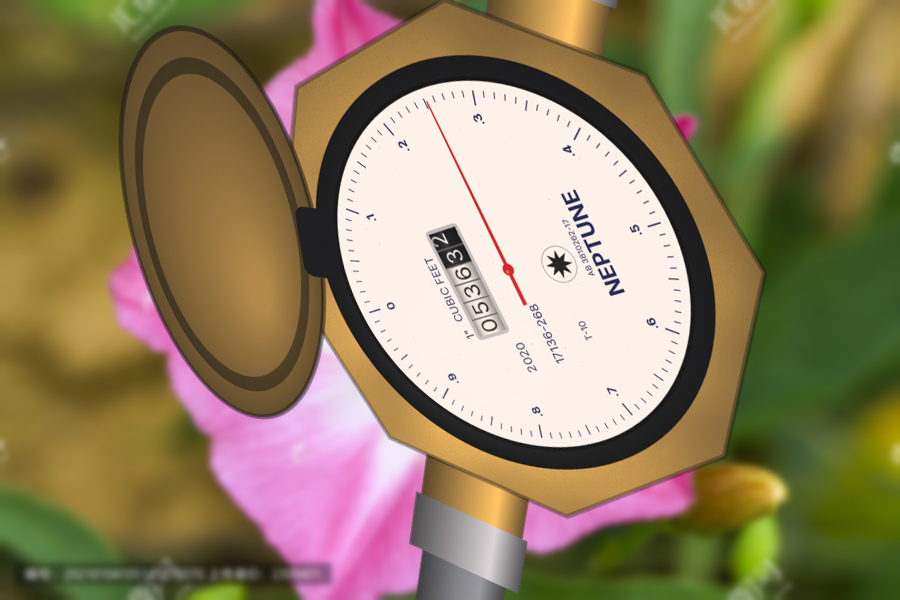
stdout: **53632.25** ft³
